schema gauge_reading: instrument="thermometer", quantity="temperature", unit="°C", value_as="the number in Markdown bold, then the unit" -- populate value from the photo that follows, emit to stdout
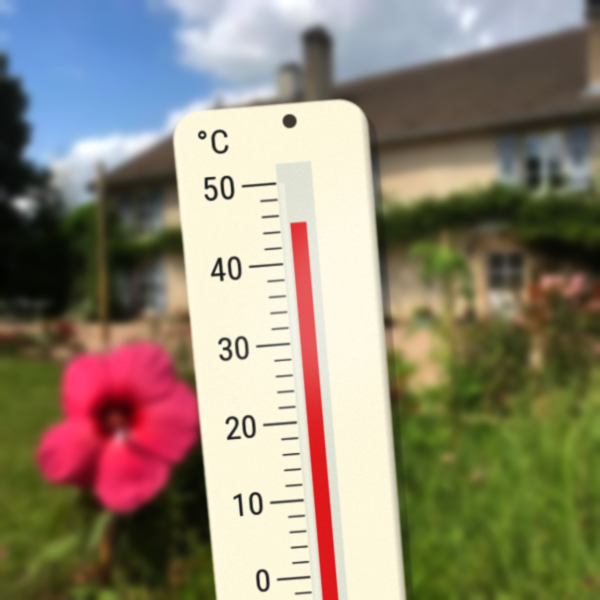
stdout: **45** °C
